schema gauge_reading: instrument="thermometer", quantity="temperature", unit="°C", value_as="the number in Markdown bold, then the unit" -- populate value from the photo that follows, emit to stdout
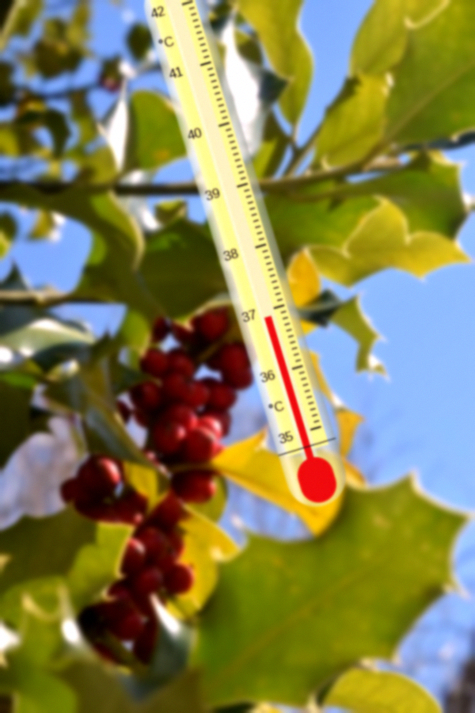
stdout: **36.9** °C
